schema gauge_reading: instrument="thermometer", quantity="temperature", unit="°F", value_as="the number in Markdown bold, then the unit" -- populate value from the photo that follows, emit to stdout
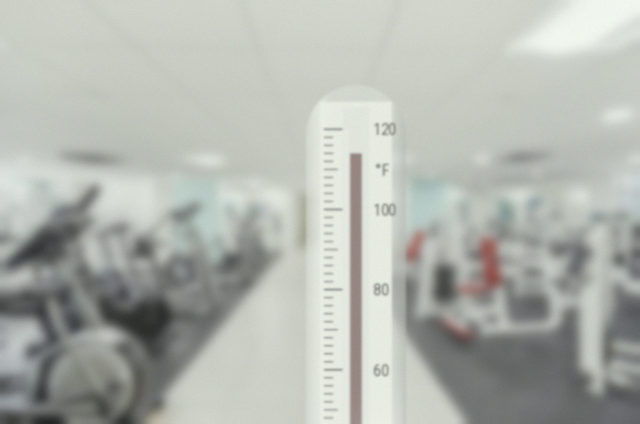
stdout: **114** °F
